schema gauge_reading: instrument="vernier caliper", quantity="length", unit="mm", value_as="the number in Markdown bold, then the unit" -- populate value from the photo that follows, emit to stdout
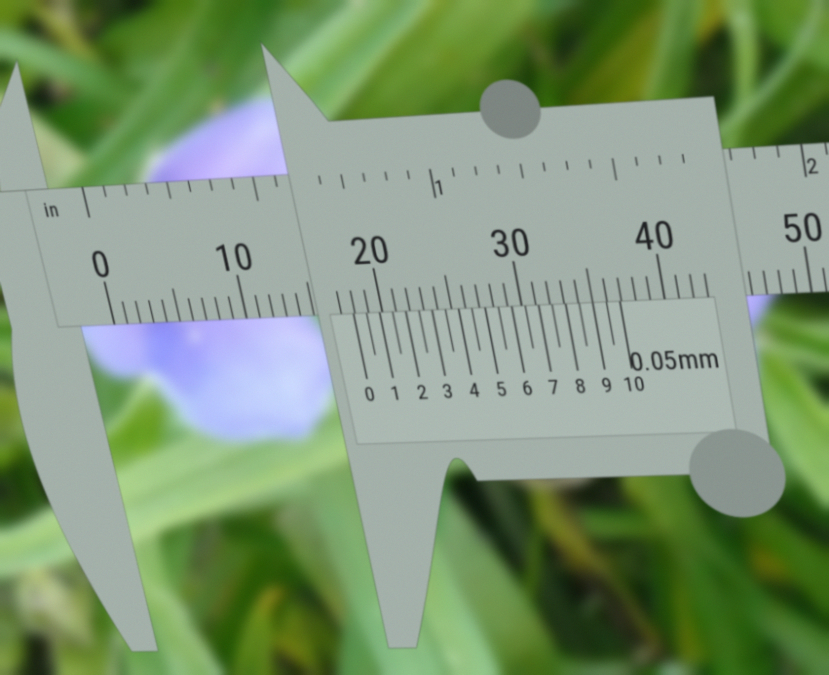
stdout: **17.9** mm
